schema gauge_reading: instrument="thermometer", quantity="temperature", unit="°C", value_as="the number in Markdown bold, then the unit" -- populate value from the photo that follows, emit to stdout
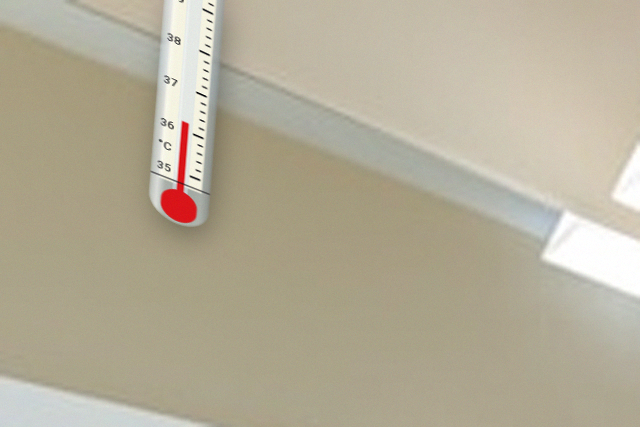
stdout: **36.2** °C
